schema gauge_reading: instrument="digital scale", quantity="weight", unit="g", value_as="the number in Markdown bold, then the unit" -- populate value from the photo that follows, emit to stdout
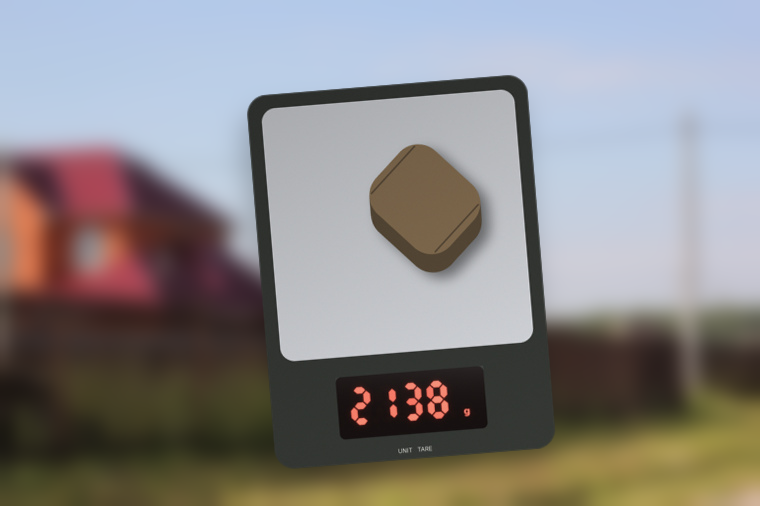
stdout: **2138** g
